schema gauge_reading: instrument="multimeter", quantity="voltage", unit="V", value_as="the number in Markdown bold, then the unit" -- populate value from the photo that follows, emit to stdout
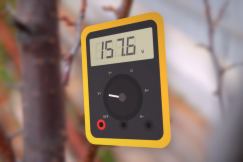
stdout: **157.6** V
